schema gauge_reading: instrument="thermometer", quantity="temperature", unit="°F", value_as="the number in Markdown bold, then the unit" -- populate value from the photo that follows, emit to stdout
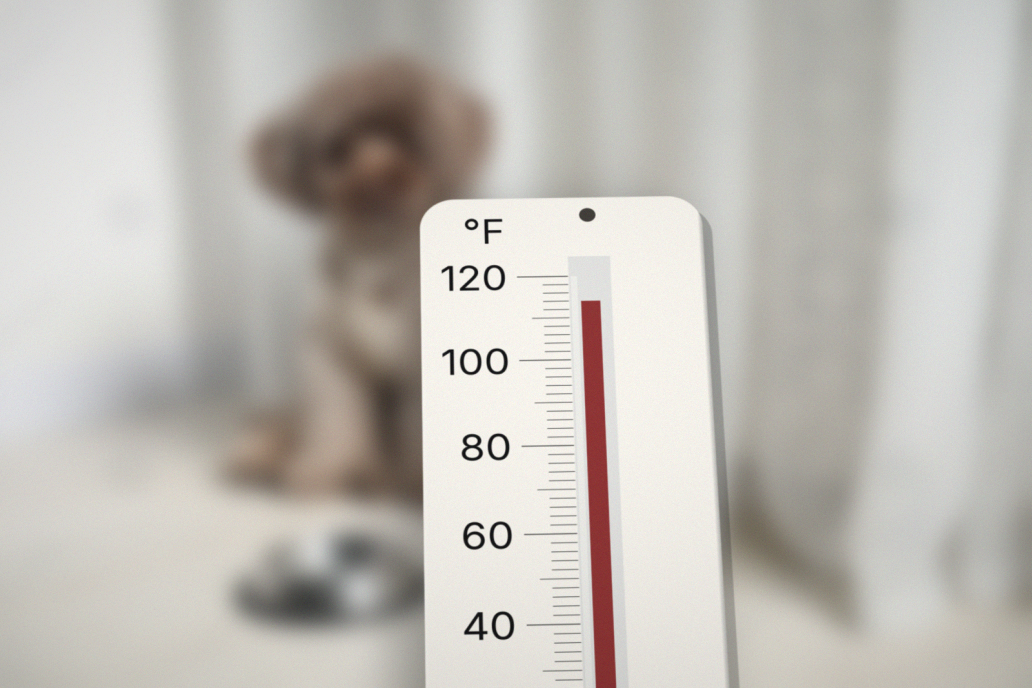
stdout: **114** °F
